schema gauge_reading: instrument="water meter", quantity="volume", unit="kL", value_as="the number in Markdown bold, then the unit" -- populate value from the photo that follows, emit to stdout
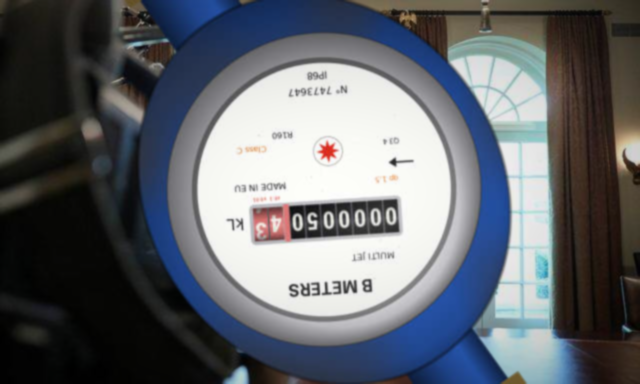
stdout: **50.43** kL
